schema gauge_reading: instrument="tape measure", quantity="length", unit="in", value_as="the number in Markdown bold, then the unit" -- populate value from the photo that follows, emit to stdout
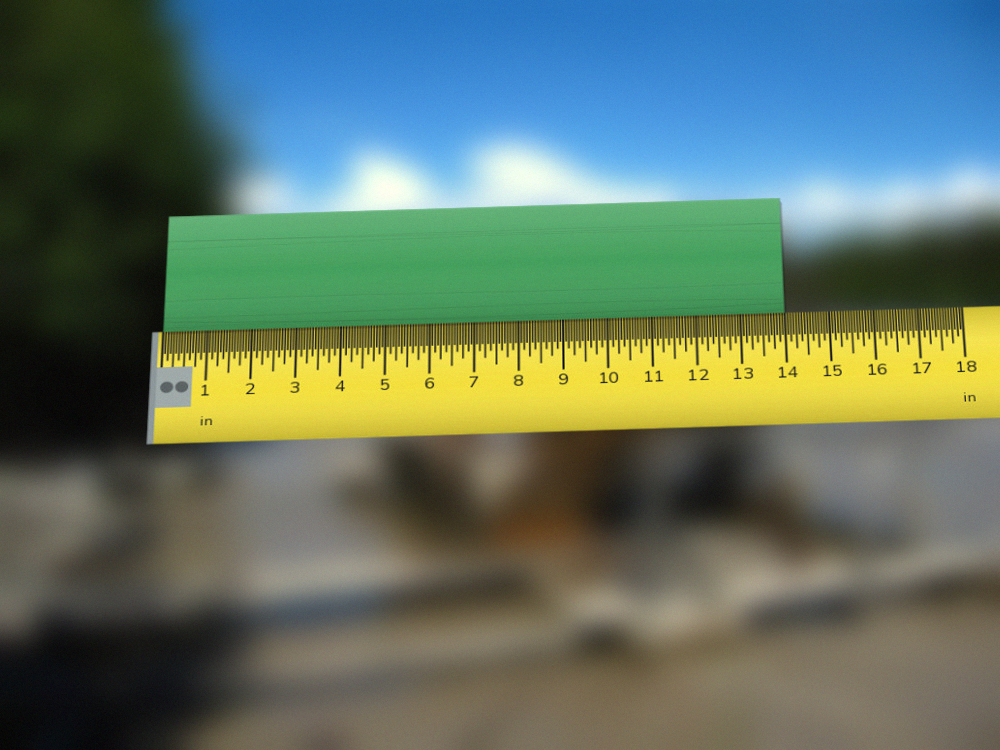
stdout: **14** in
